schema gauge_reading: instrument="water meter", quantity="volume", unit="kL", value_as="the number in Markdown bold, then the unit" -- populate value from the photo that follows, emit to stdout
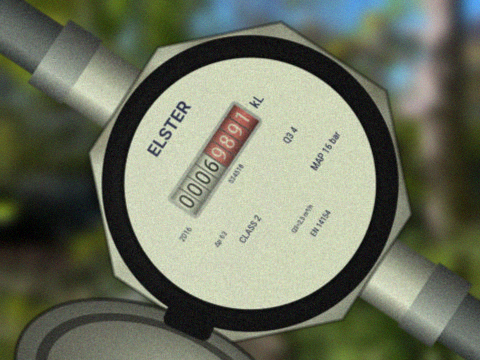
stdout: **6.9891** kL
